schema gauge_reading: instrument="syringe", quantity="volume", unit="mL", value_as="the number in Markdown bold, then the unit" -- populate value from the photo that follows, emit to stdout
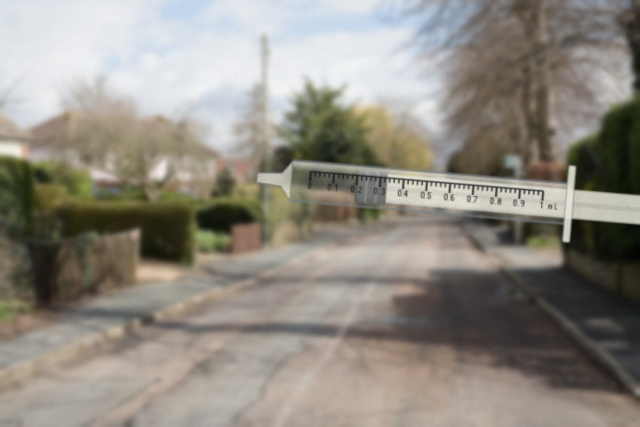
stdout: **0.2** mL
